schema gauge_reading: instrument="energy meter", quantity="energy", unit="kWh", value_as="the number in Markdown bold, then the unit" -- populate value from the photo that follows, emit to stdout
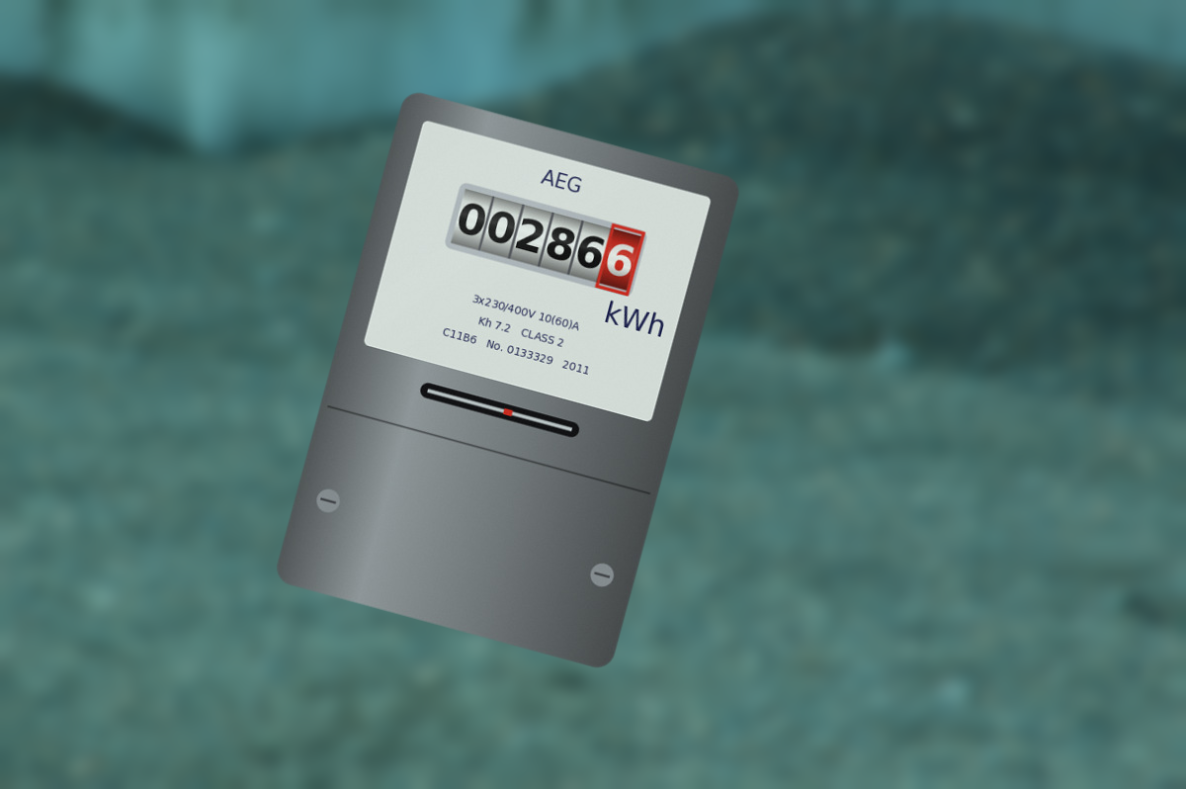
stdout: **286.6** kWh
